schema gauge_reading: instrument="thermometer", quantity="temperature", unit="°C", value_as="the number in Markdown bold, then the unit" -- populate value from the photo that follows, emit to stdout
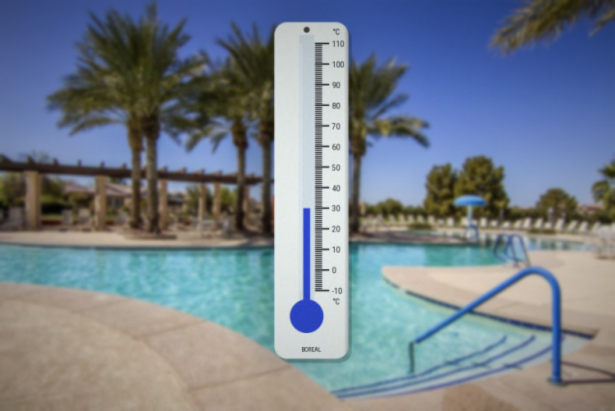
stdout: **30** °C
